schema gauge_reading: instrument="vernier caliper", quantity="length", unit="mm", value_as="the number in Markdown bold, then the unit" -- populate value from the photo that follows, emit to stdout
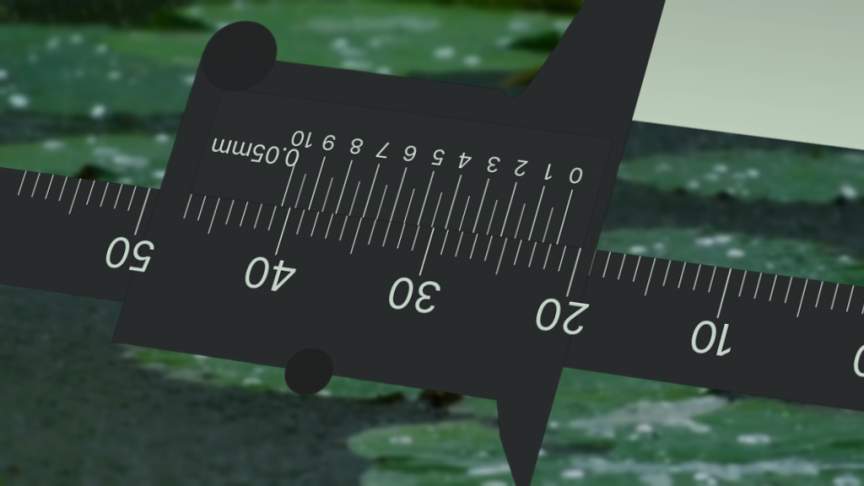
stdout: **21.6** mm
